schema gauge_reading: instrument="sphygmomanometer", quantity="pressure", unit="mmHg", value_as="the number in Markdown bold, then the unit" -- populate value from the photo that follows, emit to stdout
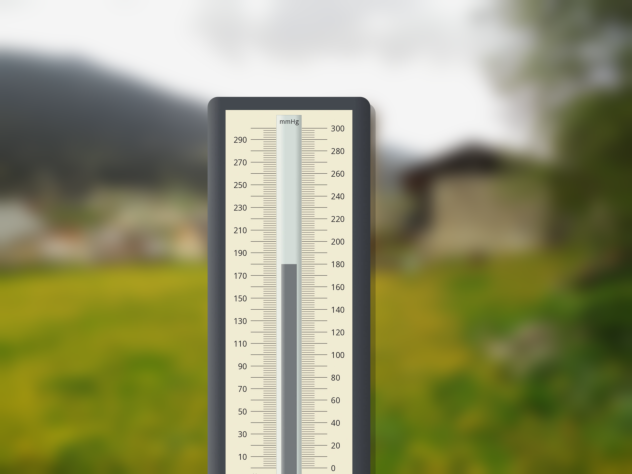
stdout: **180** mmHg
